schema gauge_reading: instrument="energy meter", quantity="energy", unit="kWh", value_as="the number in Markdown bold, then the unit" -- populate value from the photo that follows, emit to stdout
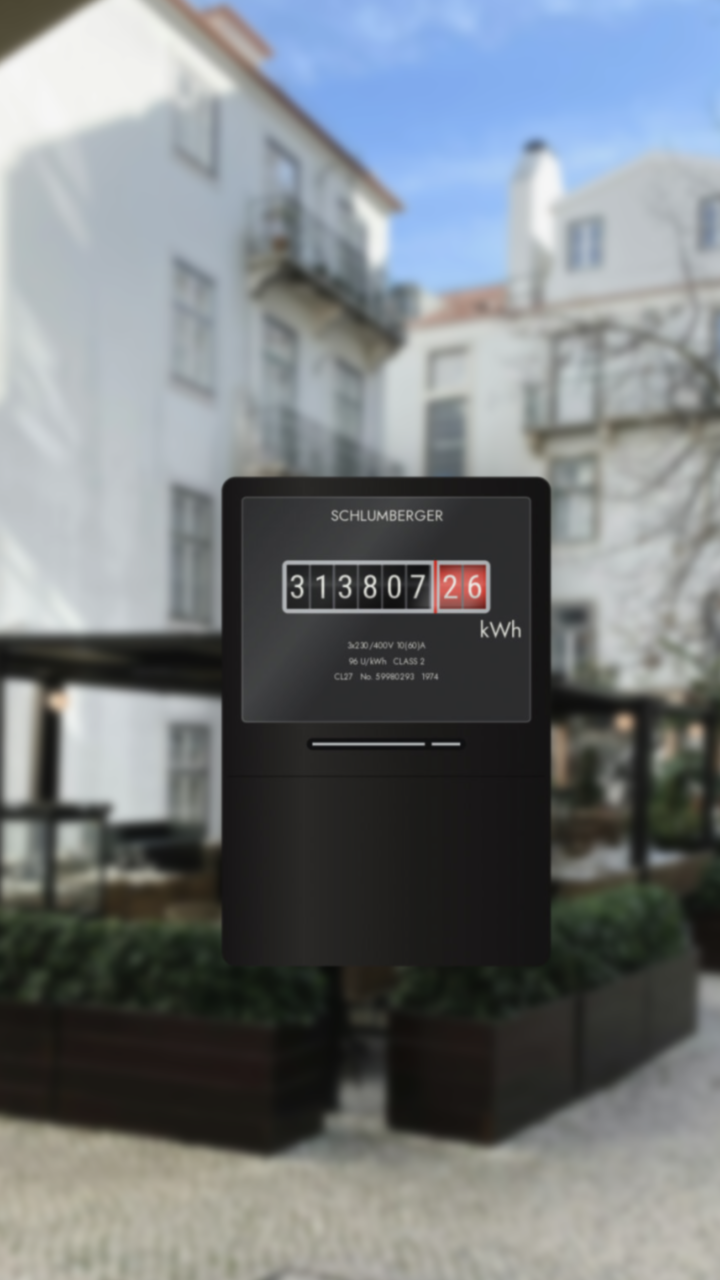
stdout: **313807.26** kWh
